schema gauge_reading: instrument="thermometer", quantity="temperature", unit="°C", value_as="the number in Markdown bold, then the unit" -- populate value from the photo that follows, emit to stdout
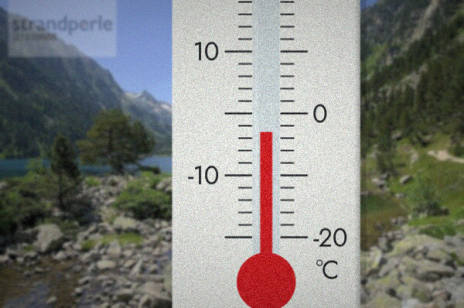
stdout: **-3** °C
